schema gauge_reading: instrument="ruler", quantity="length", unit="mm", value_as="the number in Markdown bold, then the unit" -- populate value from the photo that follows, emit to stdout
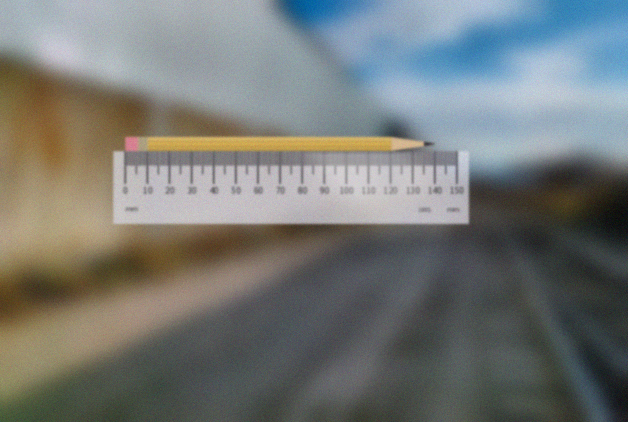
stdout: **140** mm
